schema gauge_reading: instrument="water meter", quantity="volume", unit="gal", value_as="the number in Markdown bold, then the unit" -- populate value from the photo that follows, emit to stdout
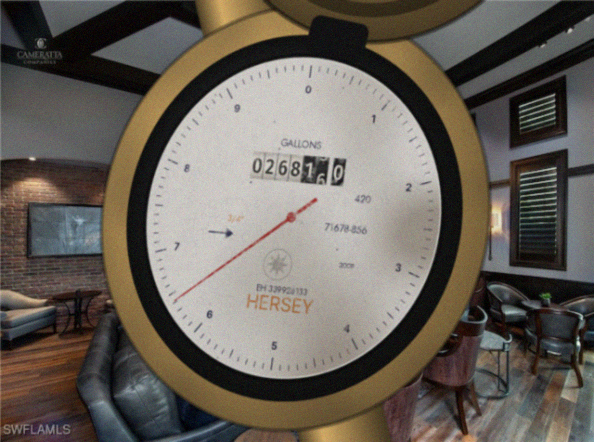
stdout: **268156.4** gal
